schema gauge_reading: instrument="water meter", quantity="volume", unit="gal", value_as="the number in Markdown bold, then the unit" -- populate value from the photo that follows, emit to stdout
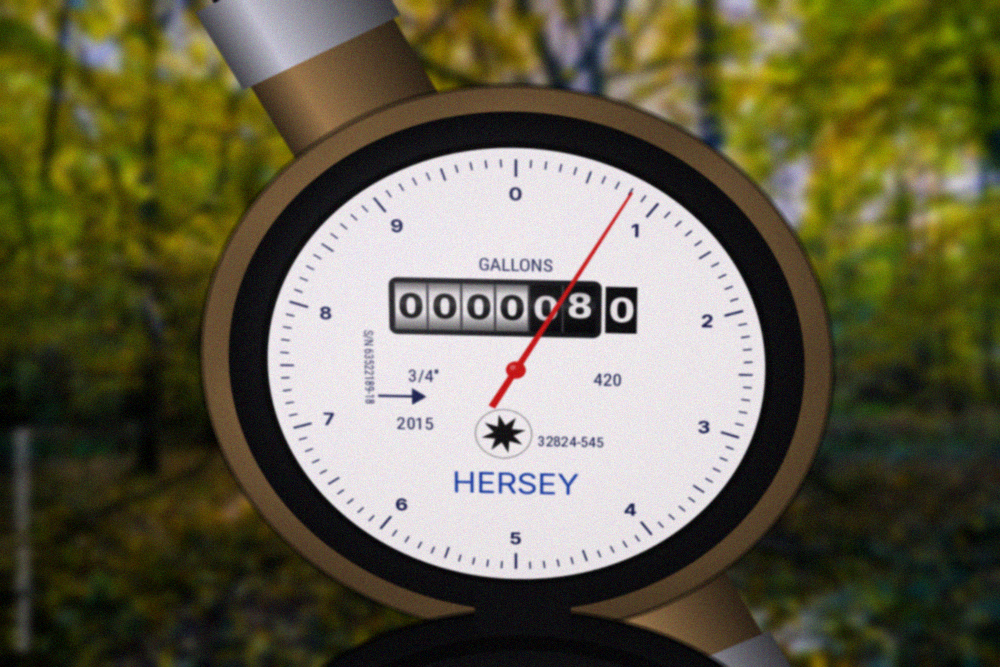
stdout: **80.8** gal
